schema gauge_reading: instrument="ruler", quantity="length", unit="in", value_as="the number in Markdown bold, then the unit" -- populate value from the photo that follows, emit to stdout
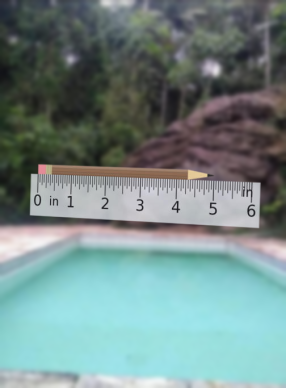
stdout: **5** in
